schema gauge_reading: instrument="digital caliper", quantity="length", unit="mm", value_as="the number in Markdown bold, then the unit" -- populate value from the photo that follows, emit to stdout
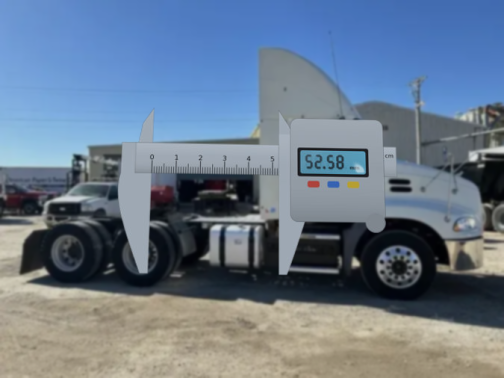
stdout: **52.58** mm
